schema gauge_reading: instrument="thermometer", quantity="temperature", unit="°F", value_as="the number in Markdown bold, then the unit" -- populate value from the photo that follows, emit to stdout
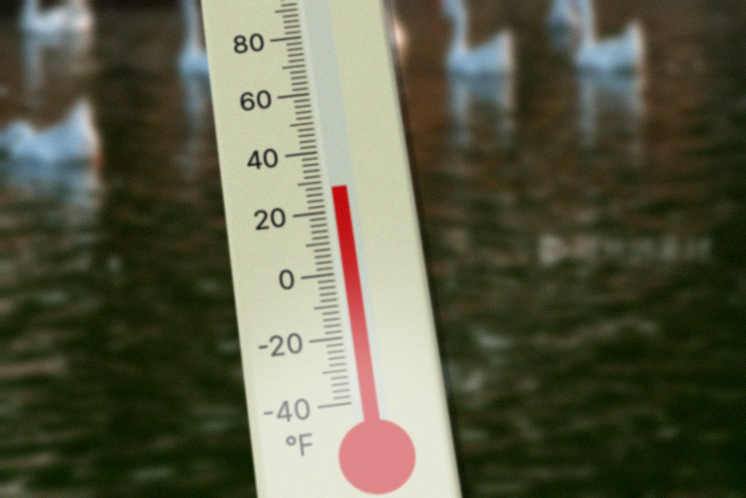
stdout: **28** °F
